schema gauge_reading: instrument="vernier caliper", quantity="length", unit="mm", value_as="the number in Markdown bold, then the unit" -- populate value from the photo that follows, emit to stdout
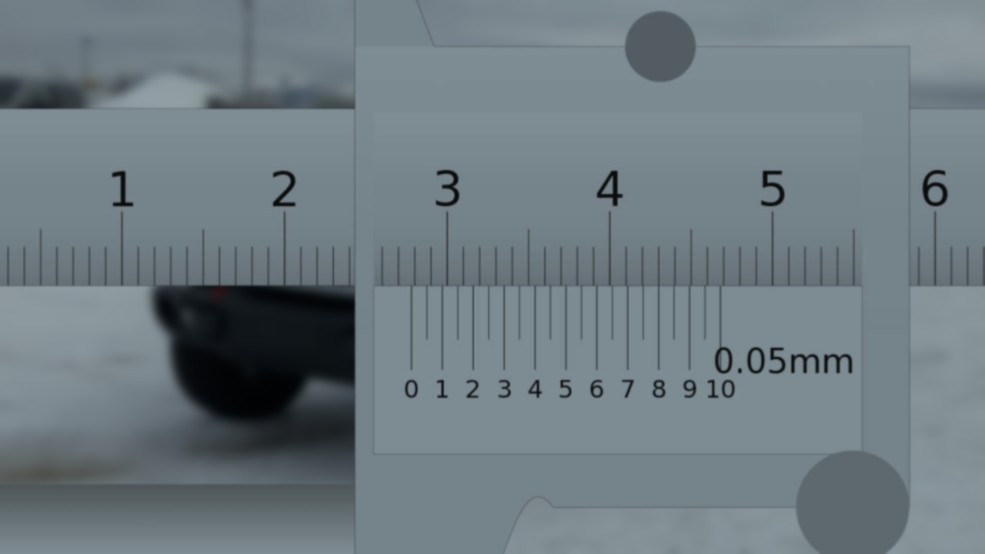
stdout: **27.8** mm
